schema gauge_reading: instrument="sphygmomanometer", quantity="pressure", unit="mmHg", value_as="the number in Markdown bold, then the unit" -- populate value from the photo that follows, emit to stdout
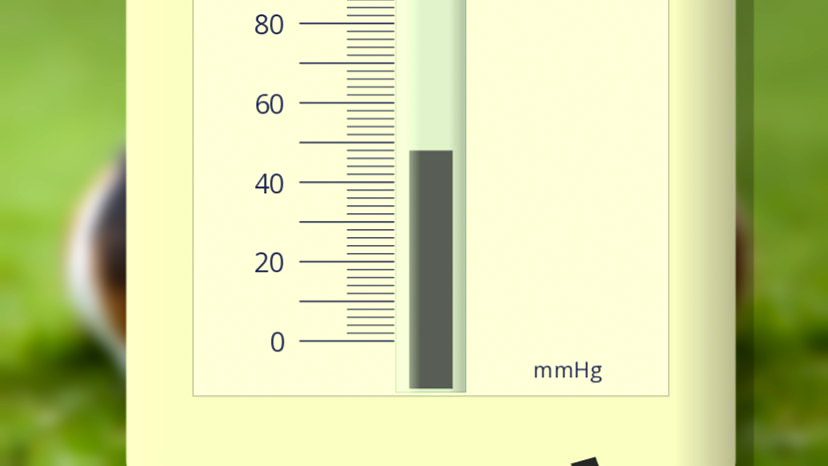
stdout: **48** mmHg
